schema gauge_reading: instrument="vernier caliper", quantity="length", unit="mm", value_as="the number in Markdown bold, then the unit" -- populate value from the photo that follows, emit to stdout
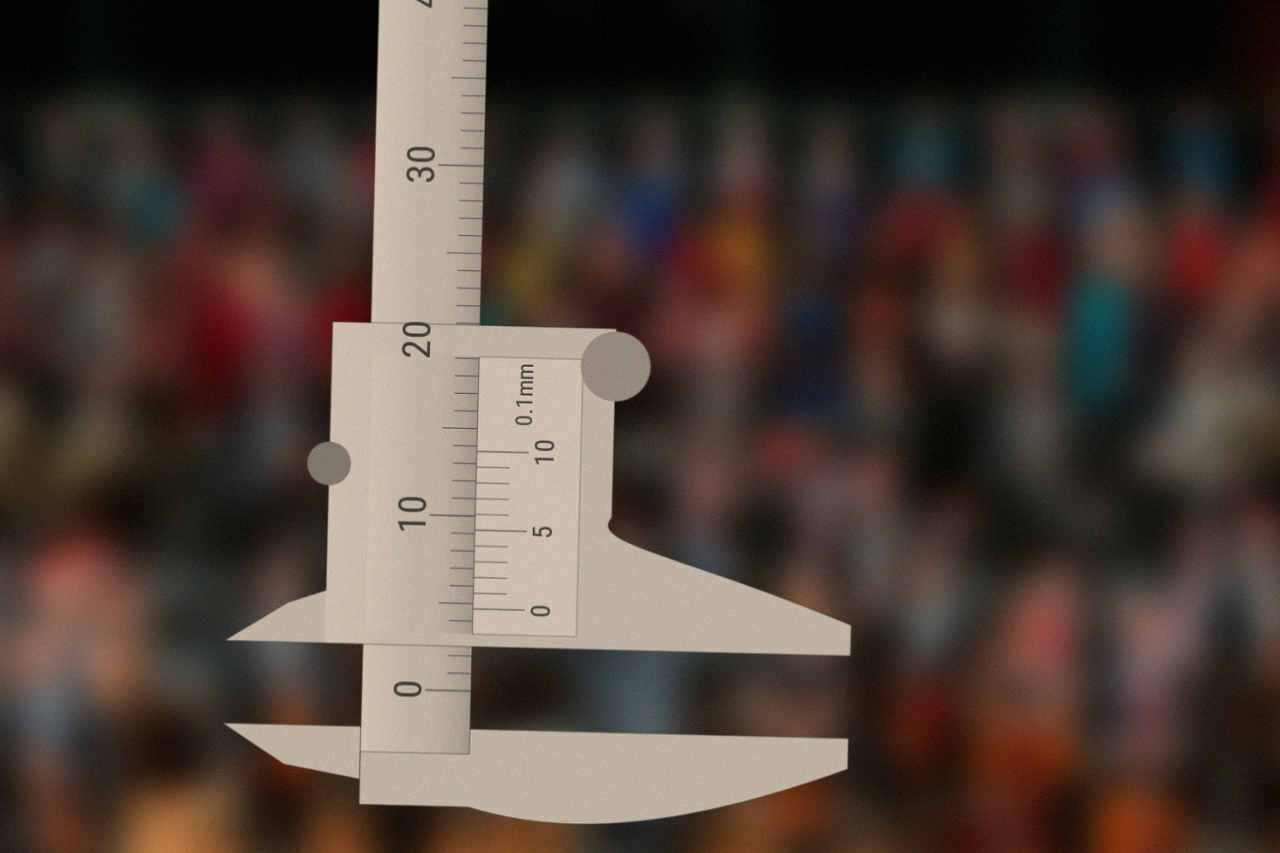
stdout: **4.7** mm
